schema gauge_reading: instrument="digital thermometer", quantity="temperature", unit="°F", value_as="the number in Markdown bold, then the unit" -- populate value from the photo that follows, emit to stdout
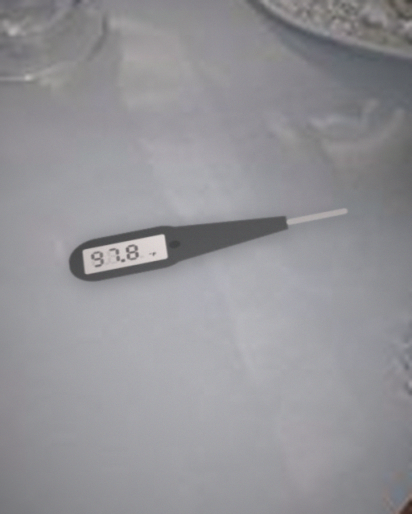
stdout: **97.8** °F
